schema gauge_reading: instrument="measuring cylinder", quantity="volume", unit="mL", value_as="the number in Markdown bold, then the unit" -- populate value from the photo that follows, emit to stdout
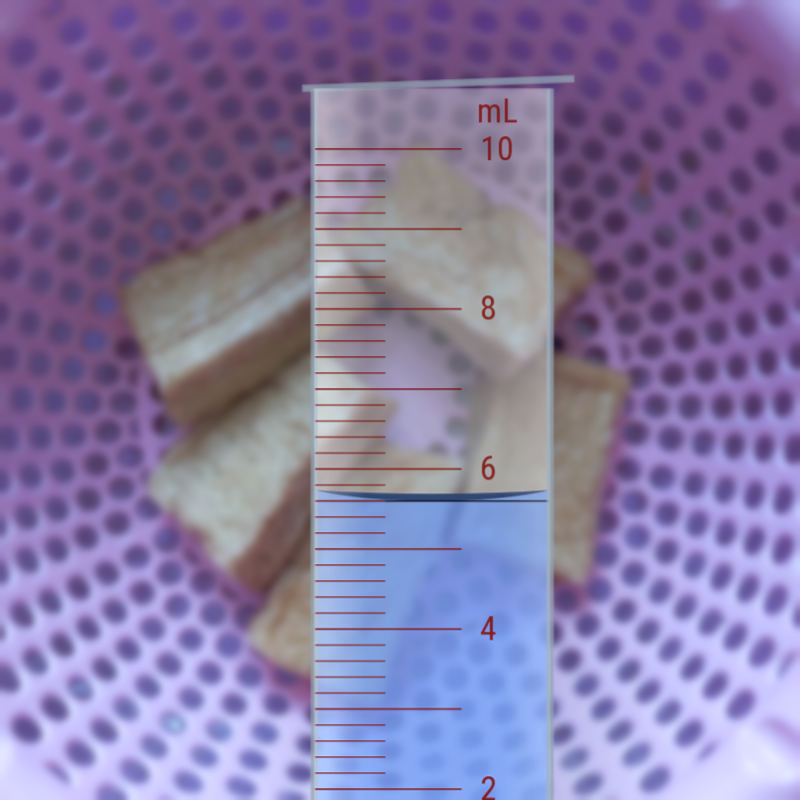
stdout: **5.6** mL
